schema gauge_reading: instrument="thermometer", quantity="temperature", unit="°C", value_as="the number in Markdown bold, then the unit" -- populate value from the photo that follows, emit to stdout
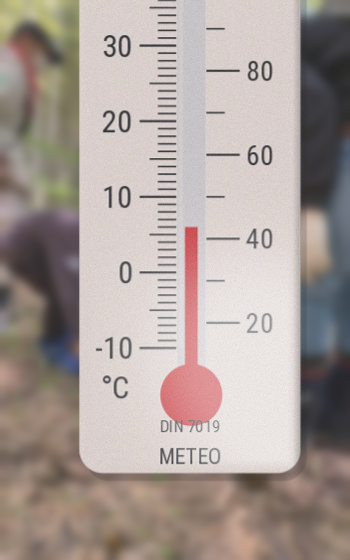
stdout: **6** °C
